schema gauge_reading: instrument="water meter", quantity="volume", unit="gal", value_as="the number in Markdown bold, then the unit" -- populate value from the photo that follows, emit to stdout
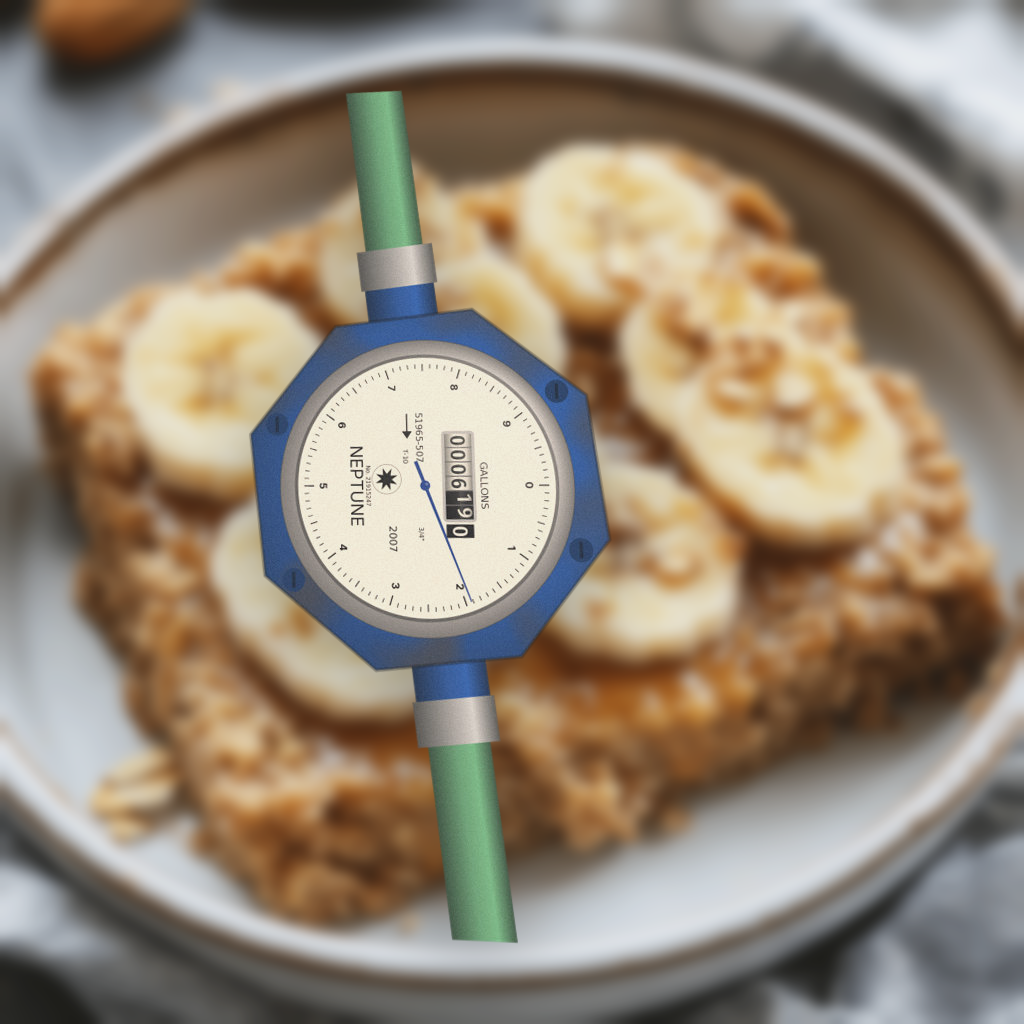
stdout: **6191.9** gal
